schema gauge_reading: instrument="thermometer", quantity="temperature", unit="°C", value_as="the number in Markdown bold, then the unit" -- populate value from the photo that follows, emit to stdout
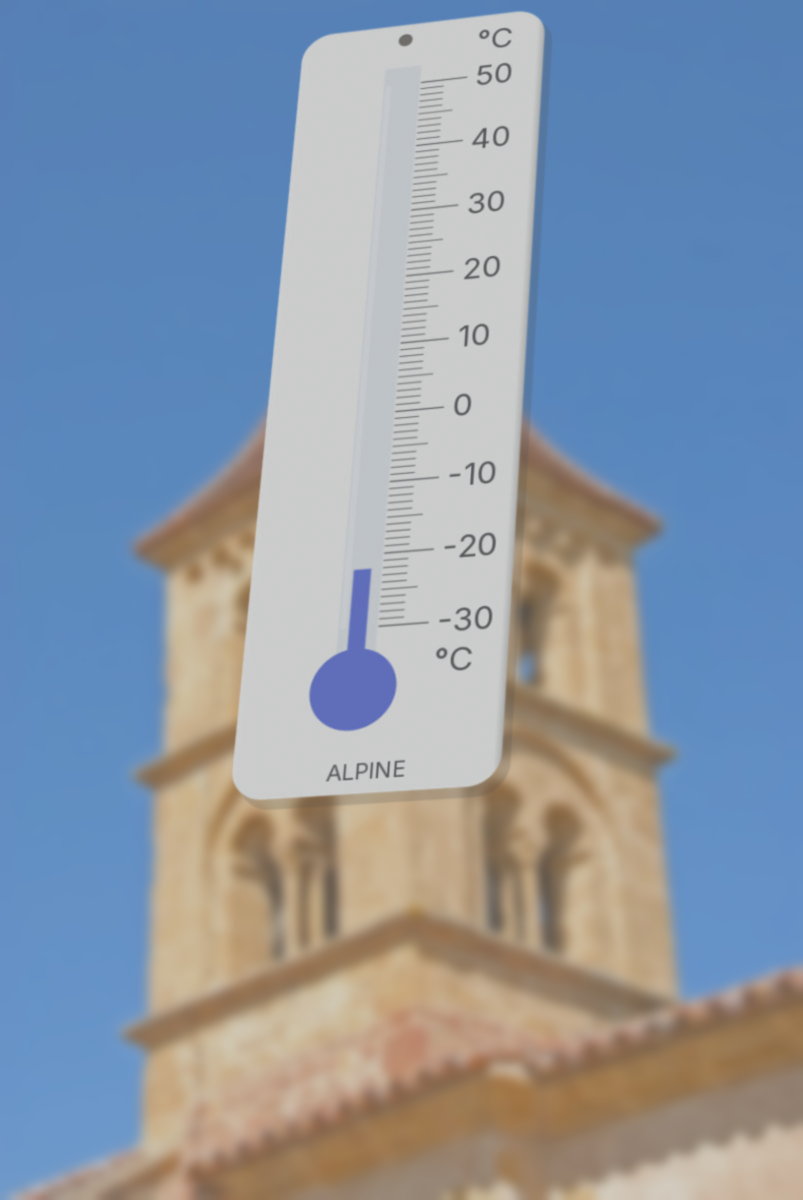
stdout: **-22** °C
